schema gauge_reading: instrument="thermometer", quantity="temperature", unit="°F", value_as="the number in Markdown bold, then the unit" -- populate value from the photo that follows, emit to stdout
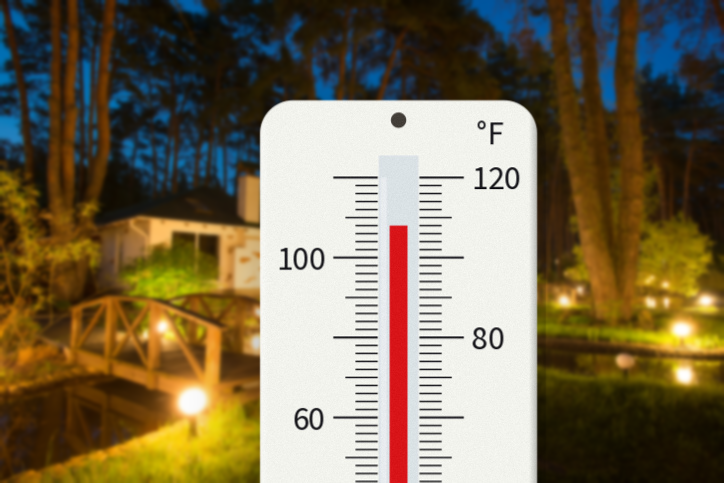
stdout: **108** °F
